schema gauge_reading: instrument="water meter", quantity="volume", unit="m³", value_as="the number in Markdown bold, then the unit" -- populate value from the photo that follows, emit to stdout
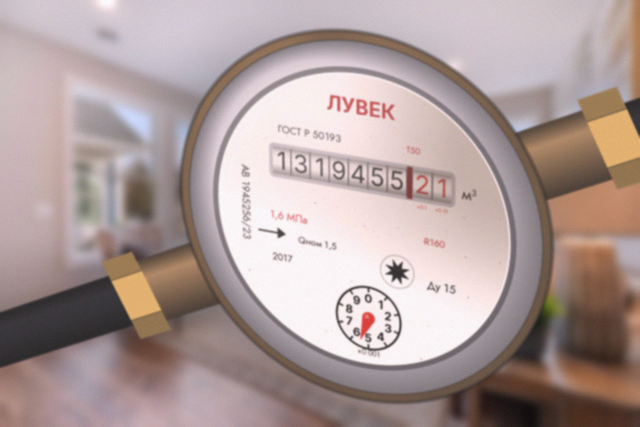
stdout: **1319455.215** m³
